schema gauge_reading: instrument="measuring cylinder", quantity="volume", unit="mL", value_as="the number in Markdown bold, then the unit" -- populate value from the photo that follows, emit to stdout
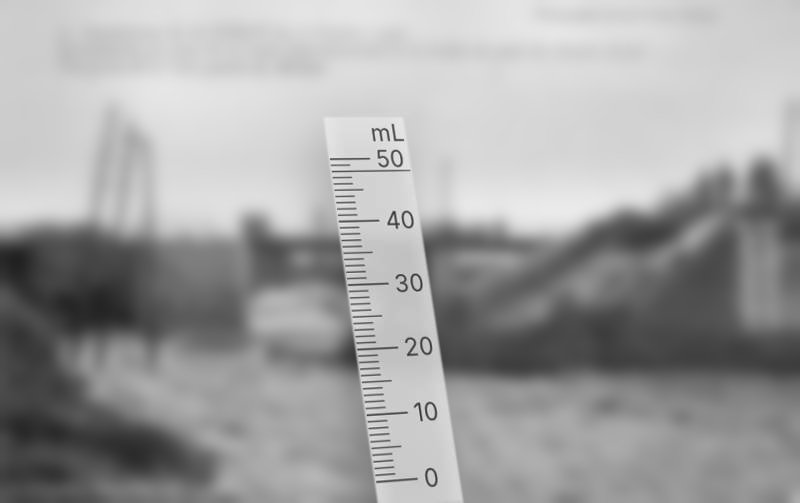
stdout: **48** mL
